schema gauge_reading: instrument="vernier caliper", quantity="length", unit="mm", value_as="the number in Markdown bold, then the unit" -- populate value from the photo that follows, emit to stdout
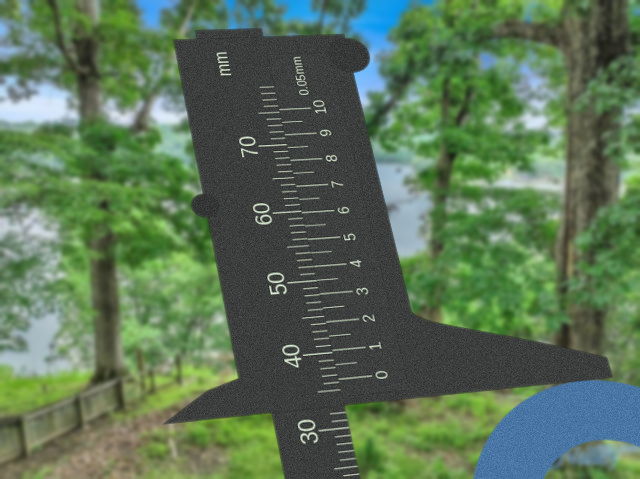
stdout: **36.4** mm
